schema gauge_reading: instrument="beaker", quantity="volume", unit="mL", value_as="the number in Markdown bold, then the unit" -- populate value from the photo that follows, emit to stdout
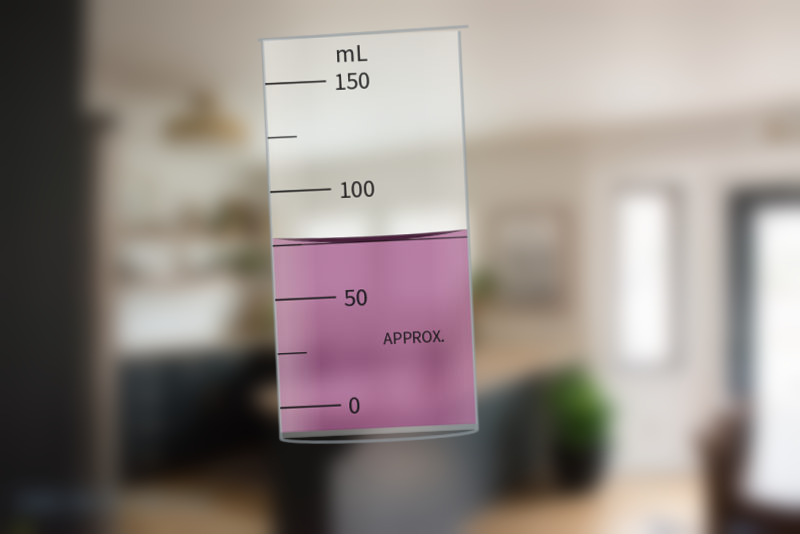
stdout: **75** mL
